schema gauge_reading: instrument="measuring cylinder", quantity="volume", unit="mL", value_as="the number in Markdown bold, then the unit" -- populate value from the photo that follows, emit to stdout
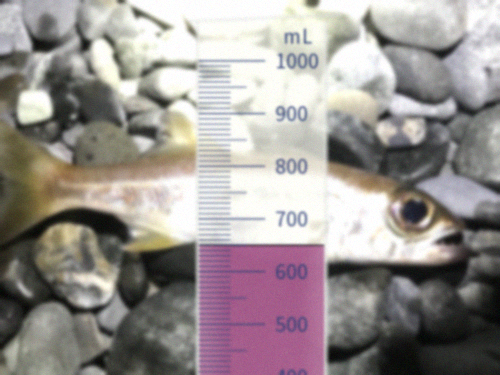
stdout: **650** mL
